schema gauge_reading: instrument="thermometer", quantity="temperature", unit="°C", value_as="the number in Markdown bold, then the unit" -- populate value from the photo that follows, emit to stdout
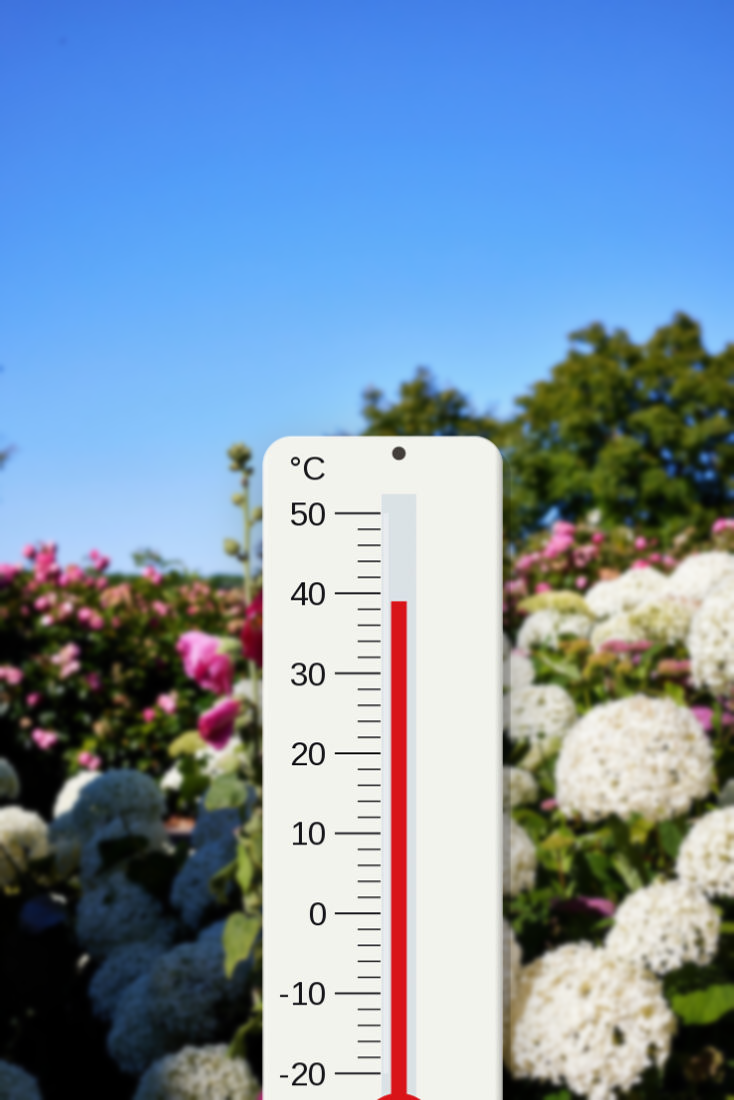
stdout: **39** °C
